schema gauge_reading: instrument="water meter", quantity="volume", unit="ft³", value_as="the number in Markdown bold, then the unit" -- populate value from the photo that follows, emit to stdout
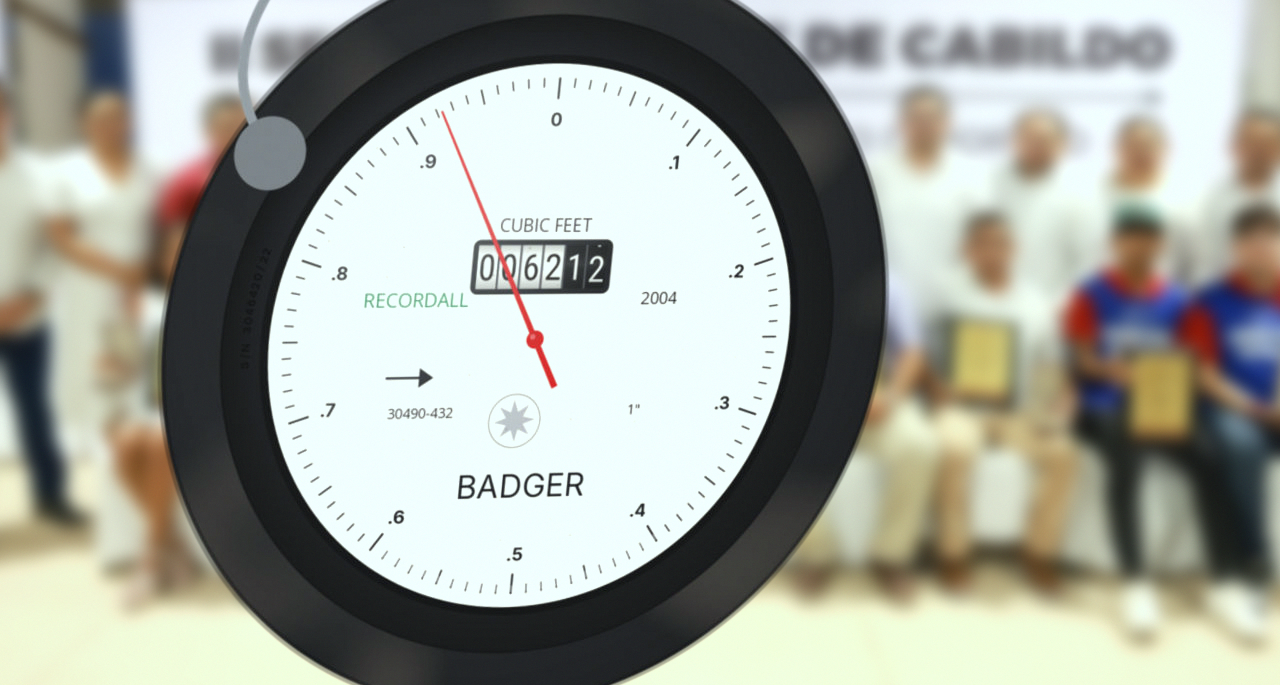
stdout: **6211.92** ft³
